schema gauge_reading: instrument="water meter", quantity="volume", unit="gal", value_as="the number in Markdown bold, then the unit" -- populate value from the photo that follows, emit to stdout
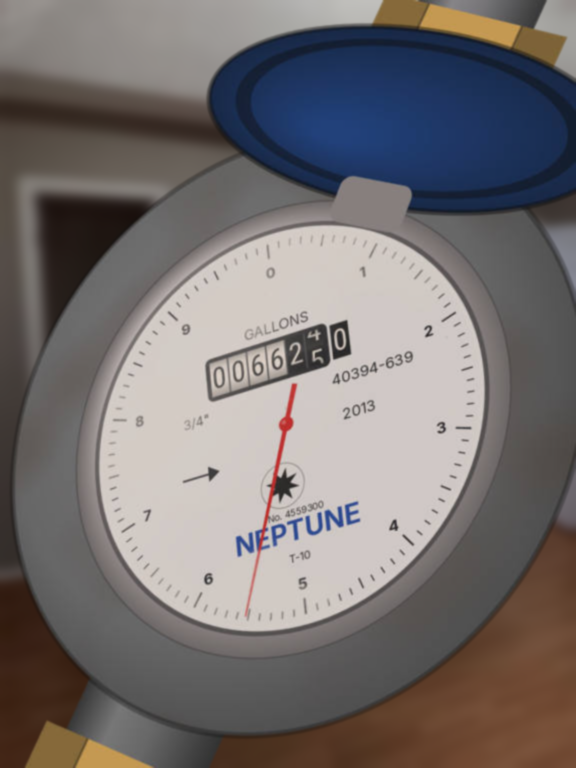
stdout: **66245.5** gal
